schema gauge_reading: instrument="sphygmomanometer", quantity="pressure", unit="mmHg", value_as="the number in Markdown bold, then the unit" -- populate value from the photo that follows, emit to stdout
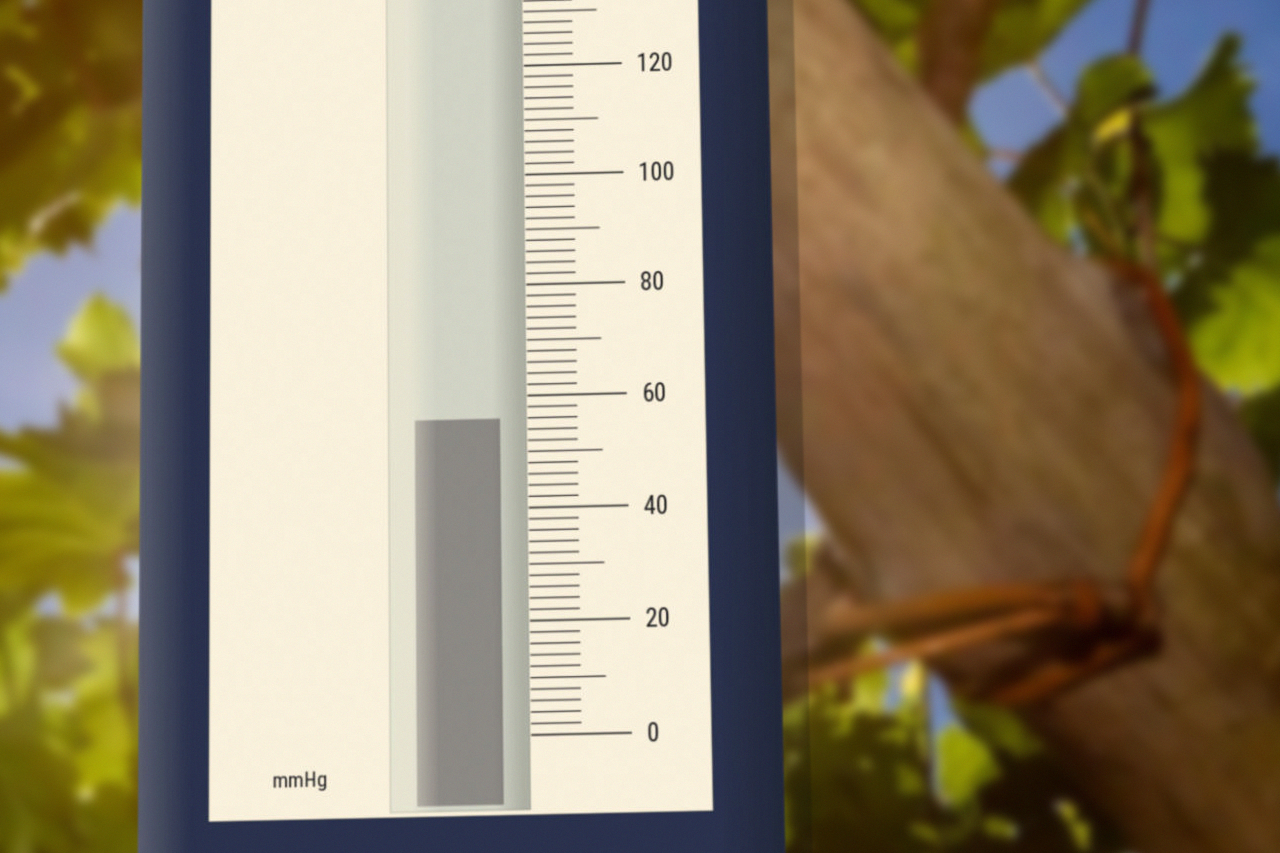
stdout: **56** mmHg
